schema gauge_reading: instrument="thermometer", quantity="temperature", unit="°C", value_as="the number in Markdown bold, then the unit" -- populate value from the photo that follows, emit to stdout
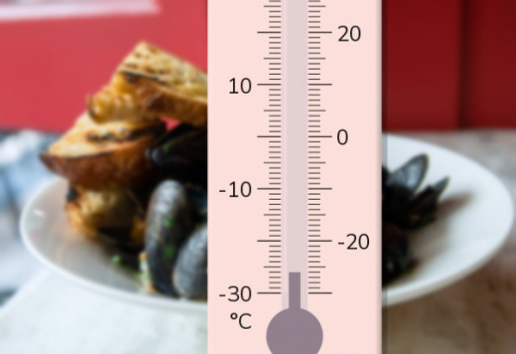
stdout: **-26** °C
